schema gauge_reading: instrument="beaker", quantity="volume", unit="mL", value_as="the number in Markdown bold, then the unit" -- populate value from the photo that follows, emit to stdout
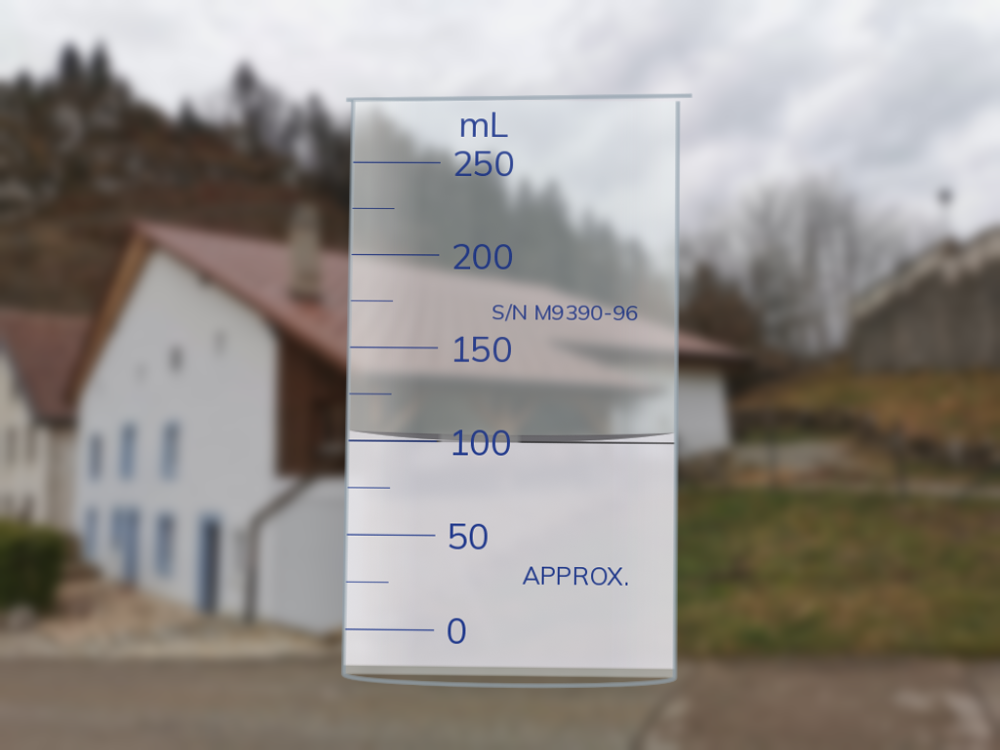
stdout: **100** mL
